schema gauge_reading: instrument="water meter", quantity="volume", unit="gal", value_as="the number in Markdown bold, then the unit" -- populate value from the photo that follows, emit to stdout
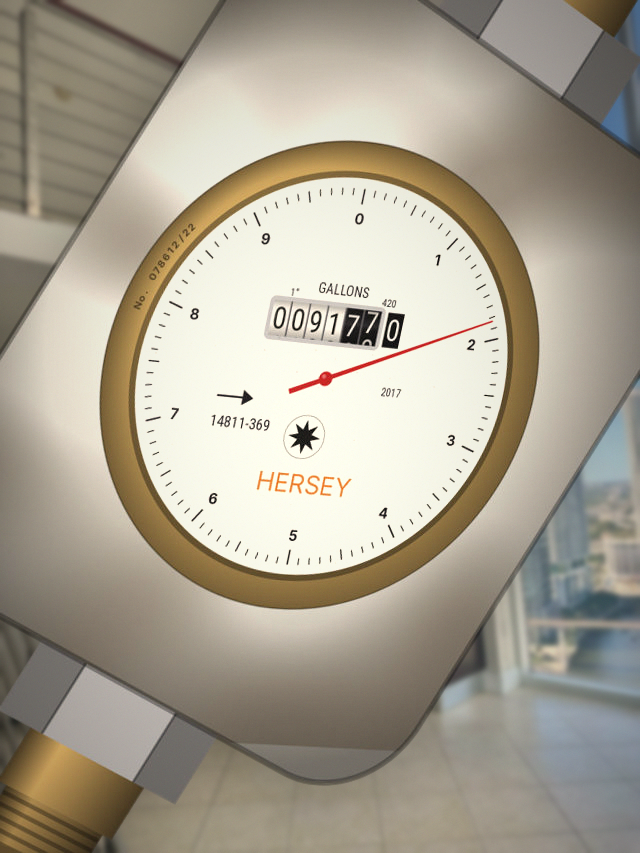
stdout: **91771.8** gal
